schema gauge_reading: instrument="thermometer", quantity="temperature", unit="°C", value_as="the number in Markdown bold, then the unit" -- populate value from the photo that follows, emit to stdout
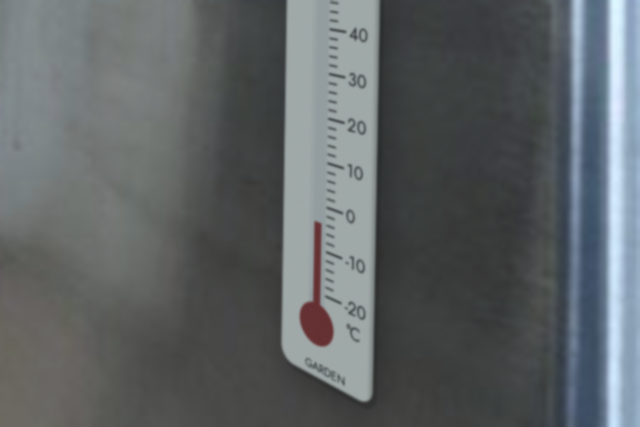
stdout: **-4** °C
